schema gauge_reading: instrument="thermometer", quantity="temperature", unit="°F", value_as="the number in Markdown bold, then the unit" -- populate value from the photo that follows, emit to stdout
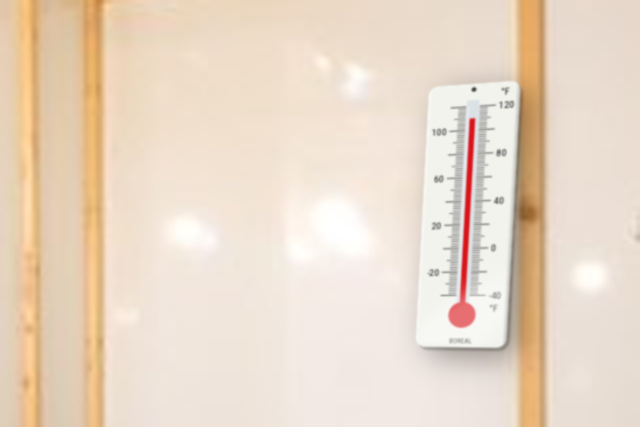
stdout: **110** °F
